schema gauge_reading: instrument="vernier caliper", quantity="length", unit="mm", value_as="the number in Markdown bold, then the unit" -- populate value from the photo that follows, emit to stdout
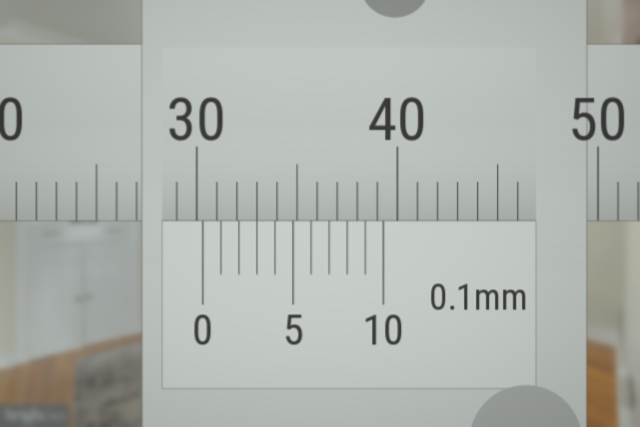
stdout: **30.3** mm
